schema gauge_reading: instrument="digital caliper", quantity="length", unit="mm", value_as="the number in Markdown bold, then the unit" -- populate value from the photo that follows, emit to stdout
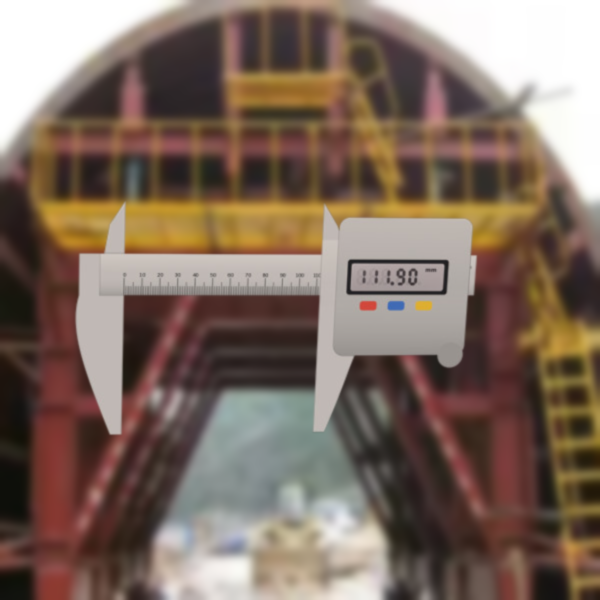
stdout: **111.90** mm
